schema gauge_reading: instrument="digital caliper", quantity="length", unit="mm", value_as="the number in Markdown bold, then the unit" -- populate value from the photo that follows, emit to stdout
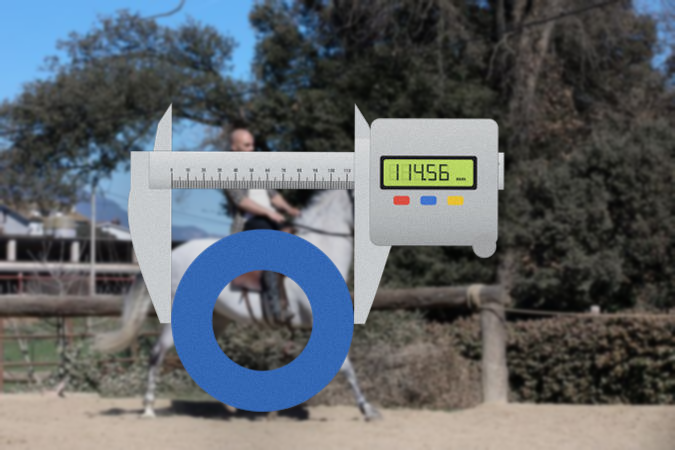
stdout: **114.56** mm
